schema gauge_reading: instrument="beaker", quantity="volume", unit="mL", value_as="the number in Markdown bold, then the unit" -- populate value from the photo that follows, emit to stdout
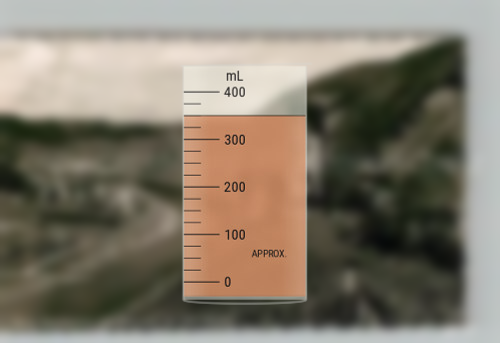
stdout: **350** mL
